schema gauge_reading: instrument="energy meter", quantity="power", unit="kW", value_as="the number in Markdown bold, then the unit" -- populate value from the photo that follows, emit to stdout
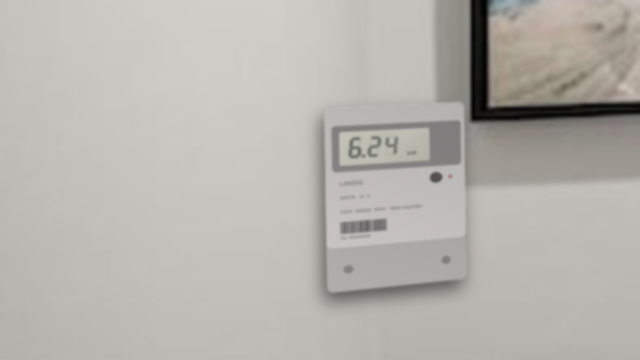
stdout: **6.24** kW
